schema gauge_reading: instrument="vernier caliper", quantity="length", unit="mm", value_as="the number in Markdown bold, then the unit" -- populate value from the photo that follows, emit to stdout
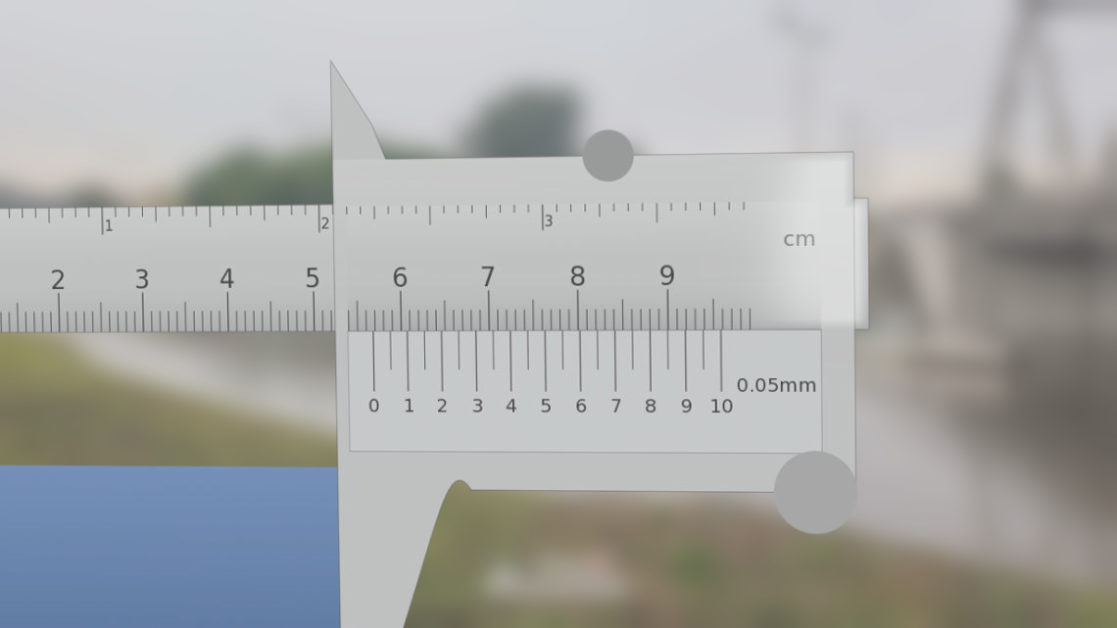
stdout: **56.8** mm
